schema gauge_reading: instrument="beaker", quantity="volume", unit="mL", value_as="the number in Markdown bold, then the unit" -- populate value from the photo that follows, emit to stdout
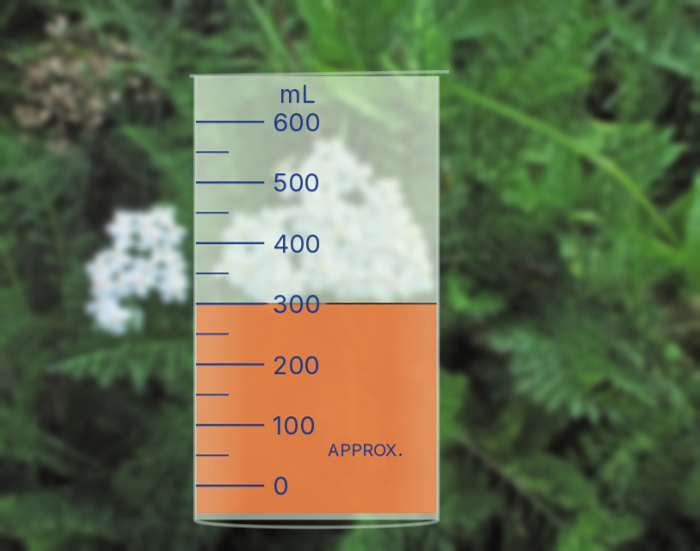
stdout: **300** mL
